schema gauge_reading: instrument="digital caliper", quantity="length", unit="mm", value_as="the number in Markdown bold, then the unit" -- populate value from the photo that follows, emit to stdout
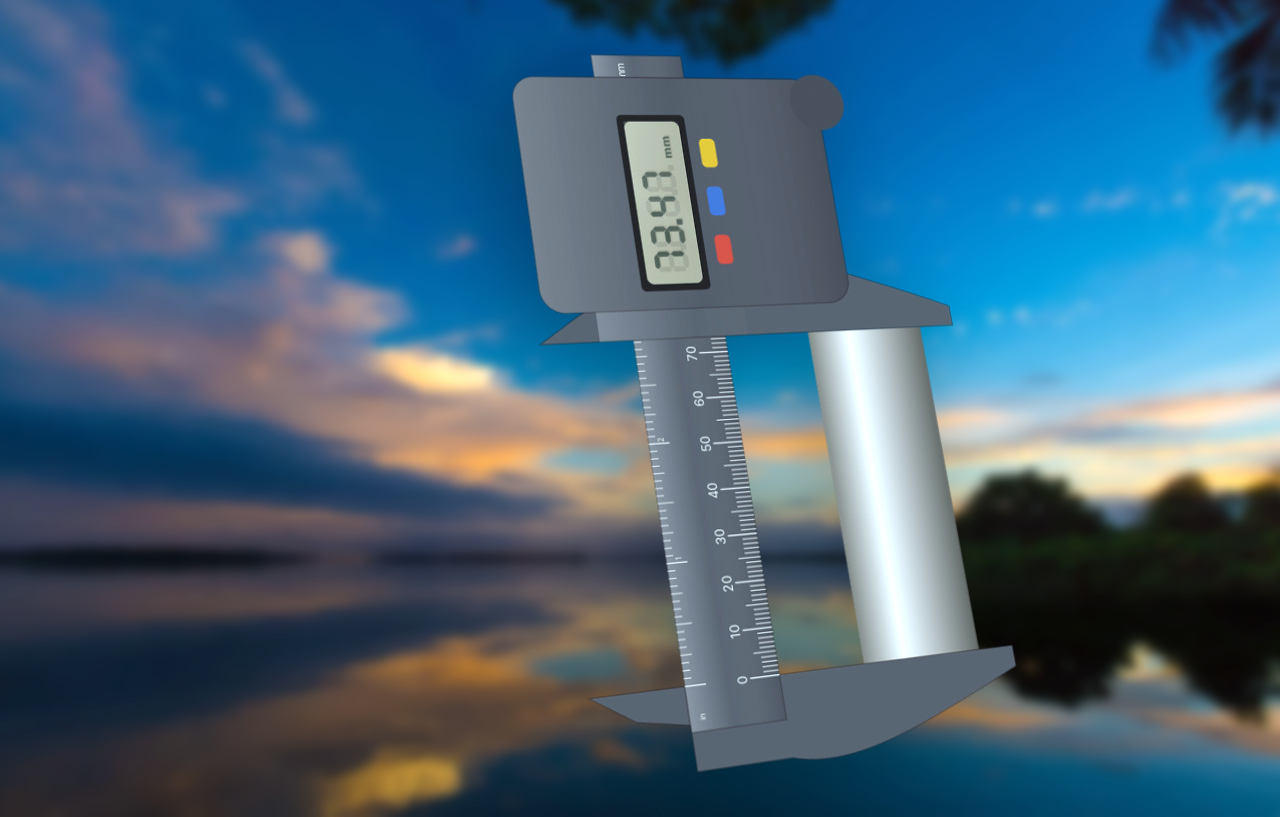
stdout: **73.47** mm
